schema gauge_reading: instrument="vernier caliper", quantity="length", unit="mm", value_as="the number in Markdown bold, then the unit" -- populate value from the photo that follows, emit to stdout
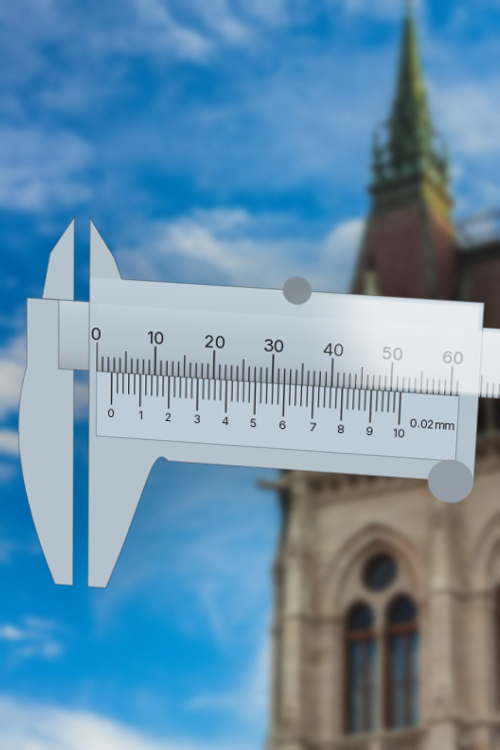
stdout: **2.6** mm
